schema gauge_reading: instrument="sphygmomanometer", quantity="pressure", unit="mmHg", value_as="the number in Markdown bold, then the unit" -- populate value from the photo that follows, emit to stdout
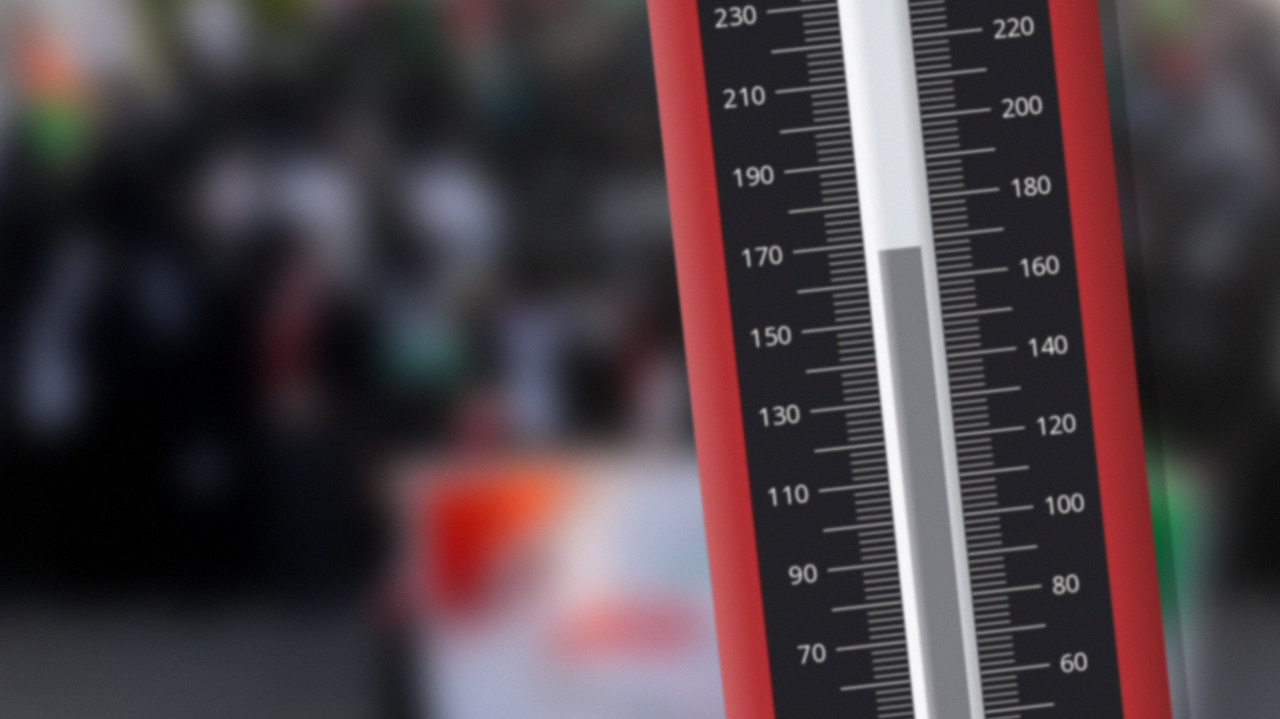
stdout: **168** mmHg
